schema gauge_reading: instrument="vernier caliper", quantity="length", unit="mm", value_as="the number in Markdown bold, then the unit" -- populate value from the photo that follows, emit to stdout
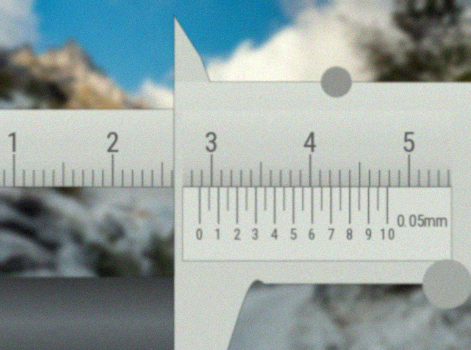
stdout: **28.8** mm
